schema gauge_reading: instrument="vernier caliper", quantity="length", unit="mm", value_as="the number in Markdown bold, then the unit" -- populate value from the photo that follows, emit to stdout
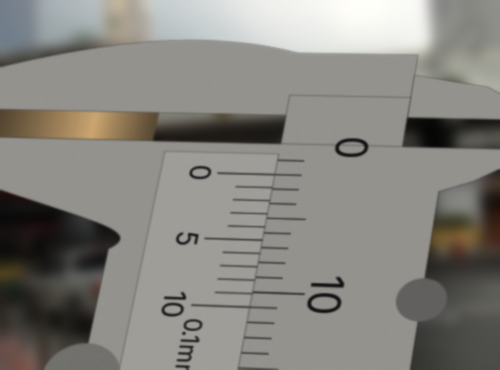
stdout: **2.0** mm
